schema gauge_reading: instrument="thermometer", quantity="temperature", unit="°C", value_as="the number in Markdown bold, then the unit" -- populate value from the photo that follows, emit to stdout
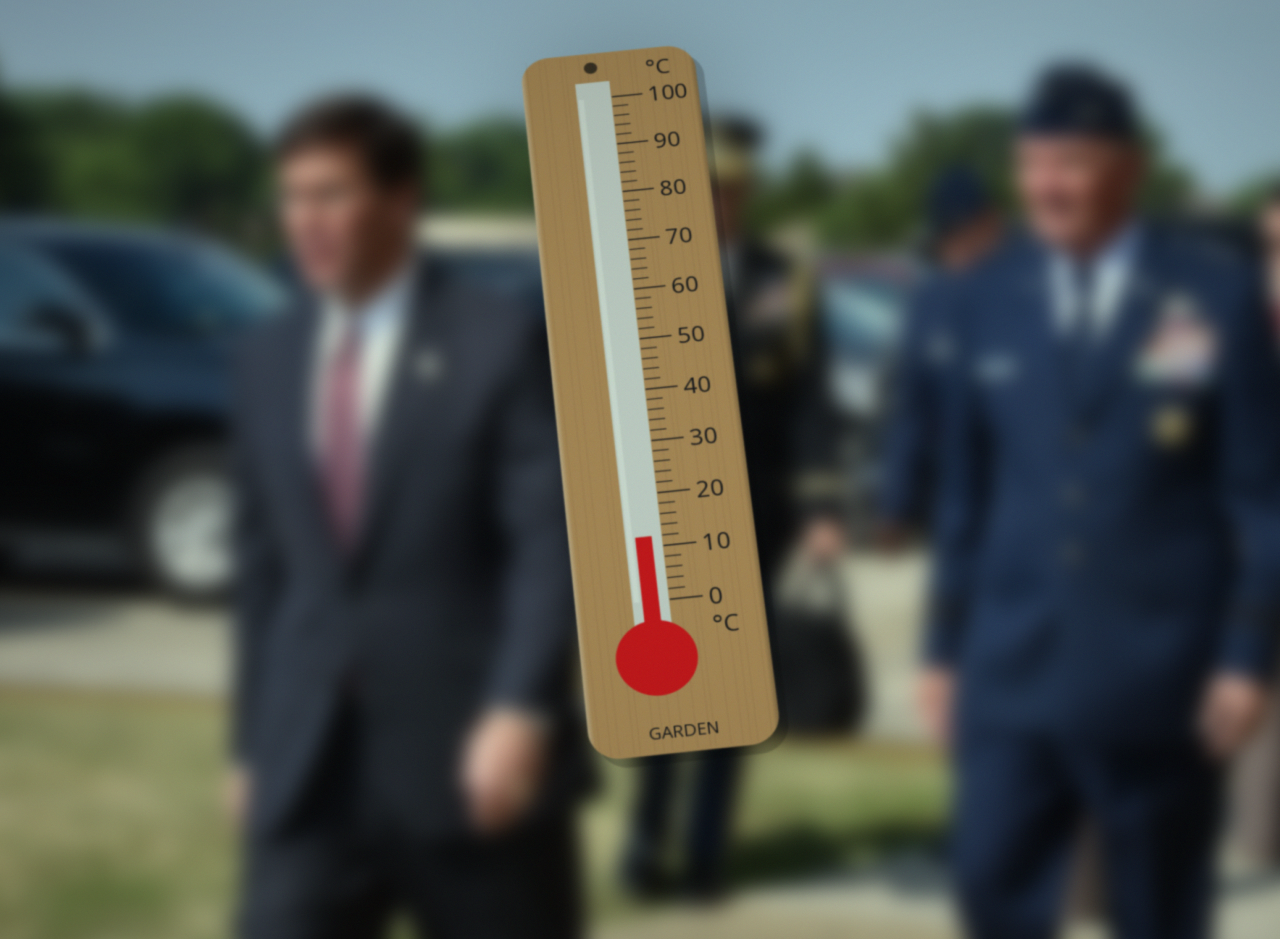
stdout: **12** °C
